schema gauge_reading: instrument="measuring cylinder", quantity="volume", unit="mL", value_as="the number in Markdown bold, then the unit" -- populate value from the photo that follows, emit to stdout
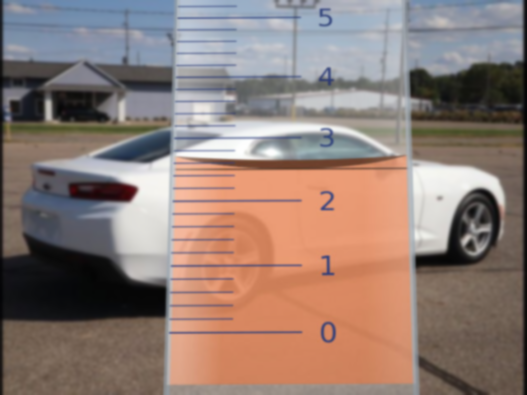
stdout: **2.5** mL
